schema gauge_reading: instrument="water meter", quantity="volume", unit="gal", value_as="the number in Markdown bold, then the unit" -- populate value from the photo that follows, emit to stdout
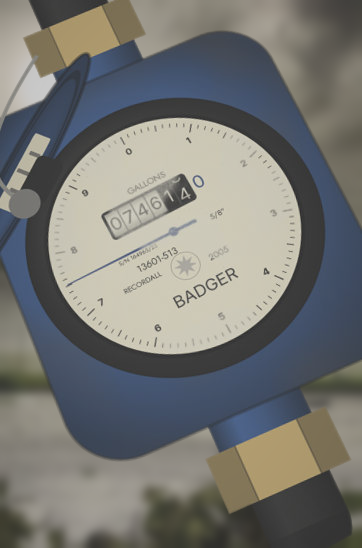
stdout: **746137.5** gal
